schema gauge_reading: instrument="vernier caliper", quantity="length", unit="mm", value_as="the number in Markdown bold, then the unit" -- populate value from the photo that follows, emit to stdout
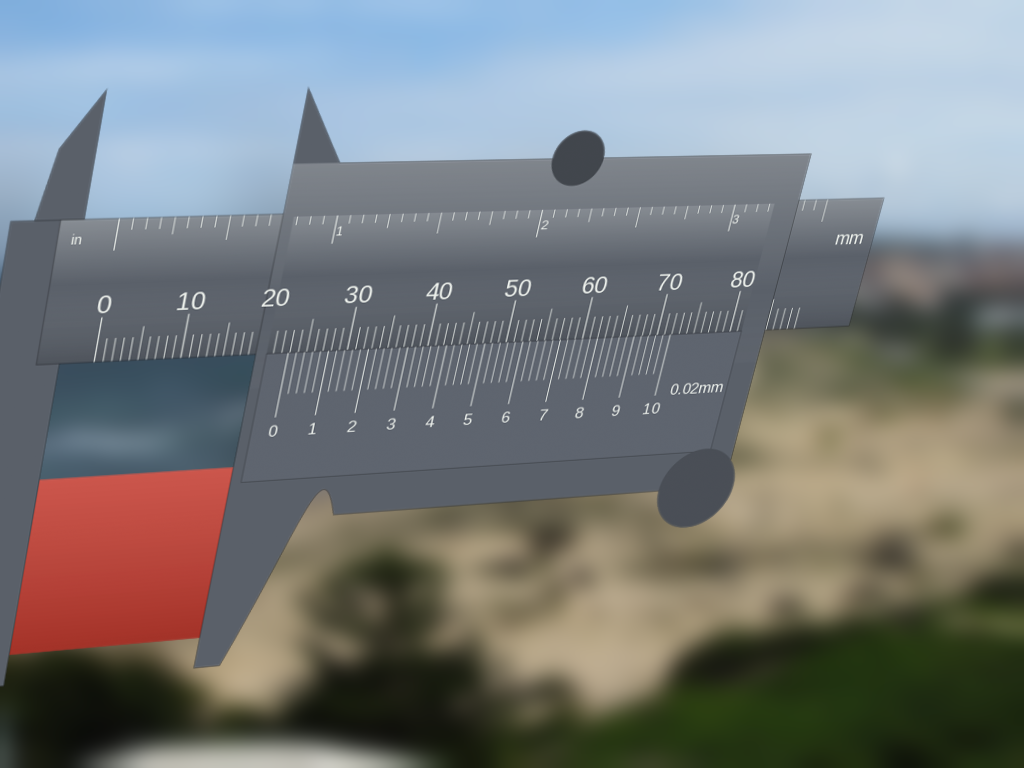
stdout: **22.8** mm
